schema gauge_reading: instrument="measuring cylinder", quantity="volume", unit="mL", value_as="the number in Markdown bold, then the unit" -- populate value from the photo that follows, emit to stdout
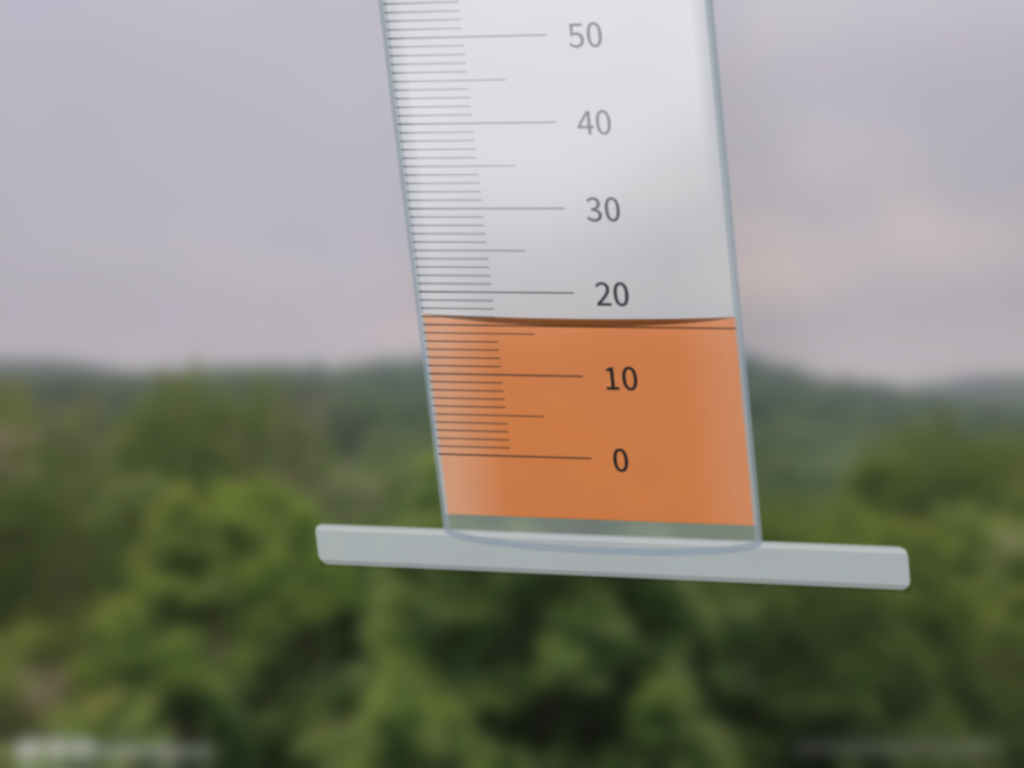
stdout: **16** mL
